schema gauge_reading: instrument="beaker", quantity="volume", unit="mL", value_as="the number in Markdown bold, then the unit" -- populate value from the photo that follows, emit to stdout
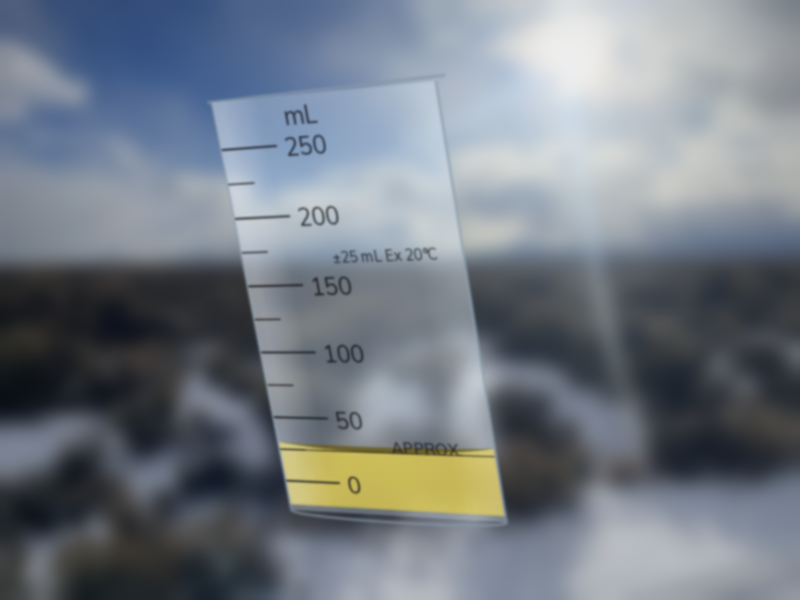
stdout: **25** mL
